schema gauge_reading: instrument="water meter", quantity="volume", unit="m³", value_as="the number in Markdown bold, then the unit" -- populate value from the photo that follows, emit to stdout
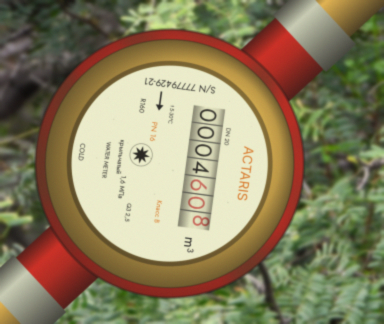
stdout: **4.608** m³
